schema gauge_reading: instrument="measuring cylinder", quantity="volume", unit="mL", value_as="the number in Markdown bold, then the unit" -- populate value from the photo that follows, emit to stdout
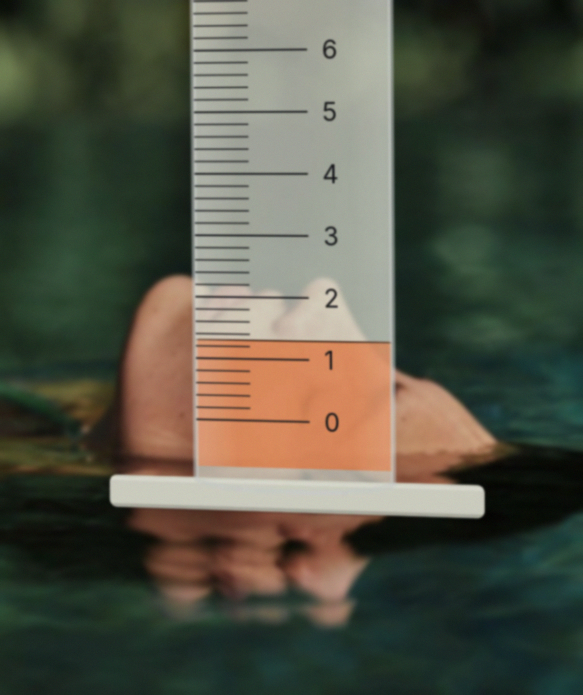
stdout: **1.3** mL
